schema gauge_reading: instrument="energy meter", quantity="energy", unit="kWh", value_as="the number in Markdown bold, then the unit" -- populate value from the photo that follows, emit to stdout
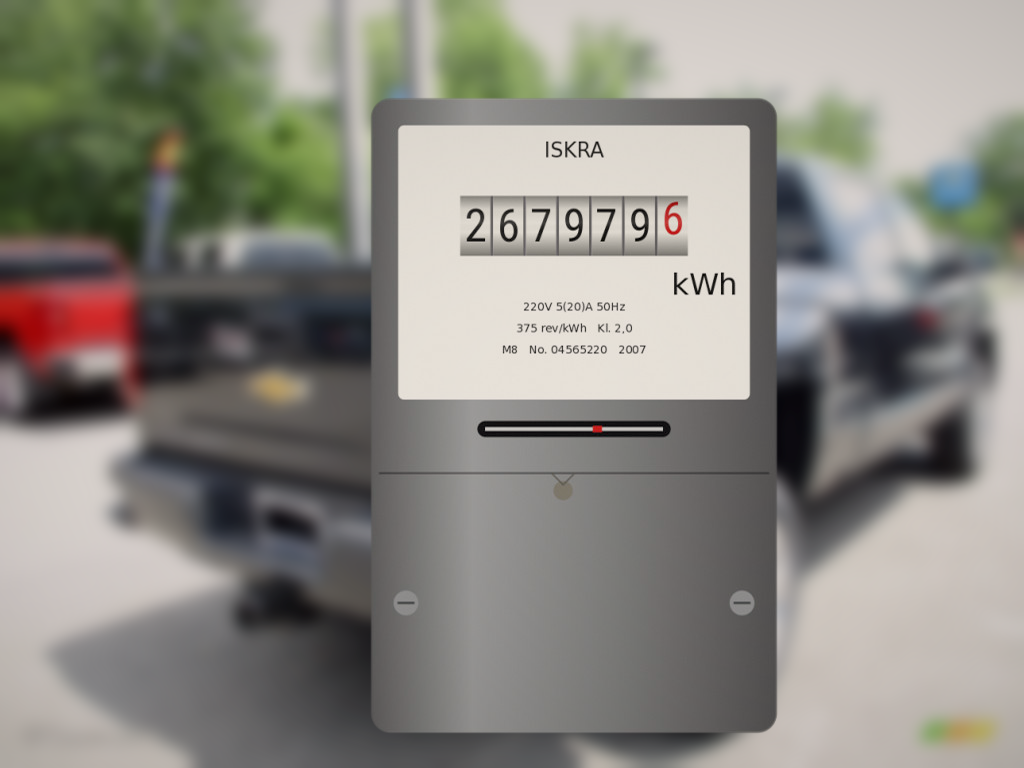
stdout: **267979.6** kWh
